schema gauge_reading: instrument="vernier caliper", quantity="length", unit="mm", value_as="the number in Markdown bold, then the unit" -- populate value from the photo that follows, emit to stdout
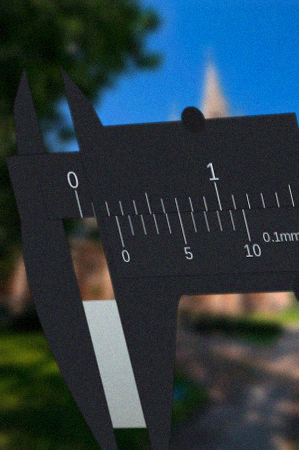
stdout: **2.5** mm
